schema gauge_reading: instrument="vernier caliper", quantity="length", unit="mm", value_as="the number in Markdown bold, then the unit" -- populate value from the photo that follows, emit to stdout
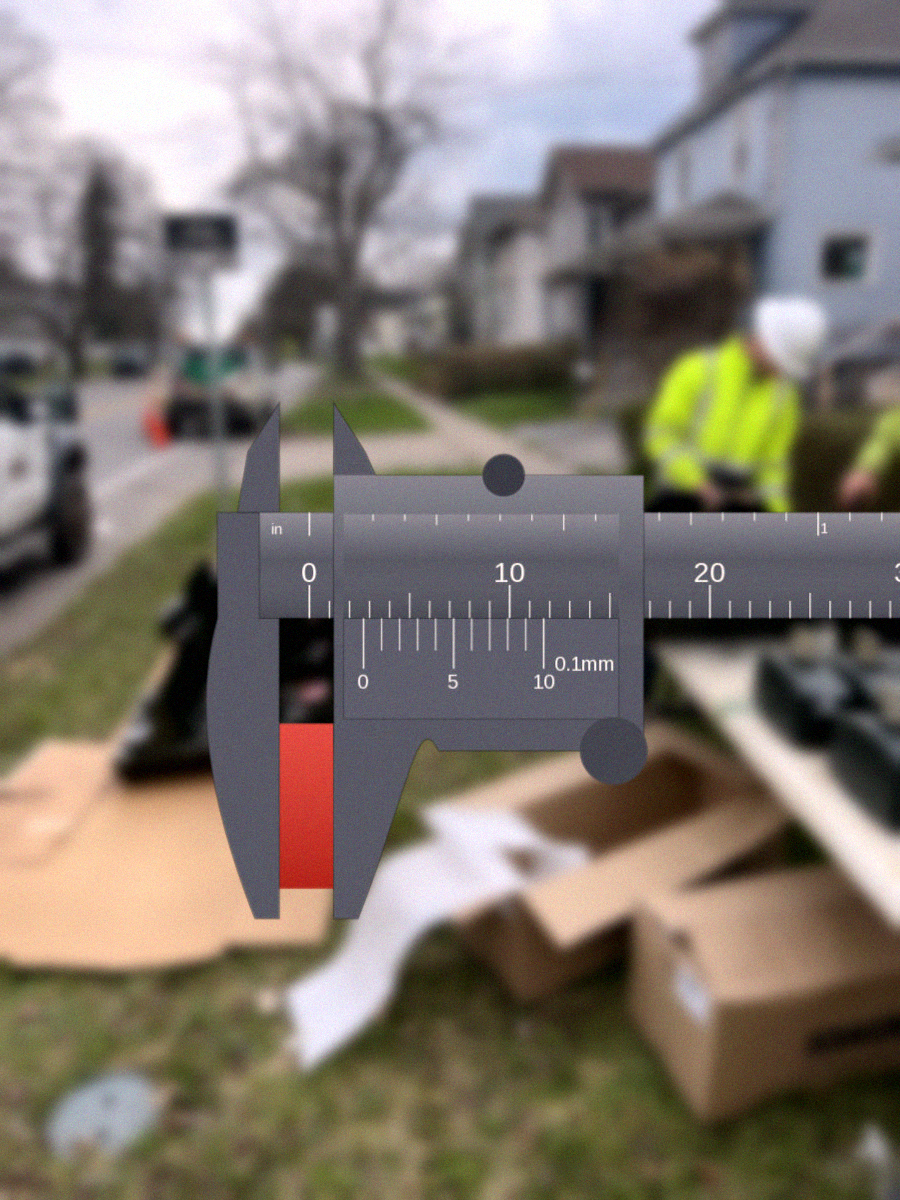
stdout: **2.7** mm
